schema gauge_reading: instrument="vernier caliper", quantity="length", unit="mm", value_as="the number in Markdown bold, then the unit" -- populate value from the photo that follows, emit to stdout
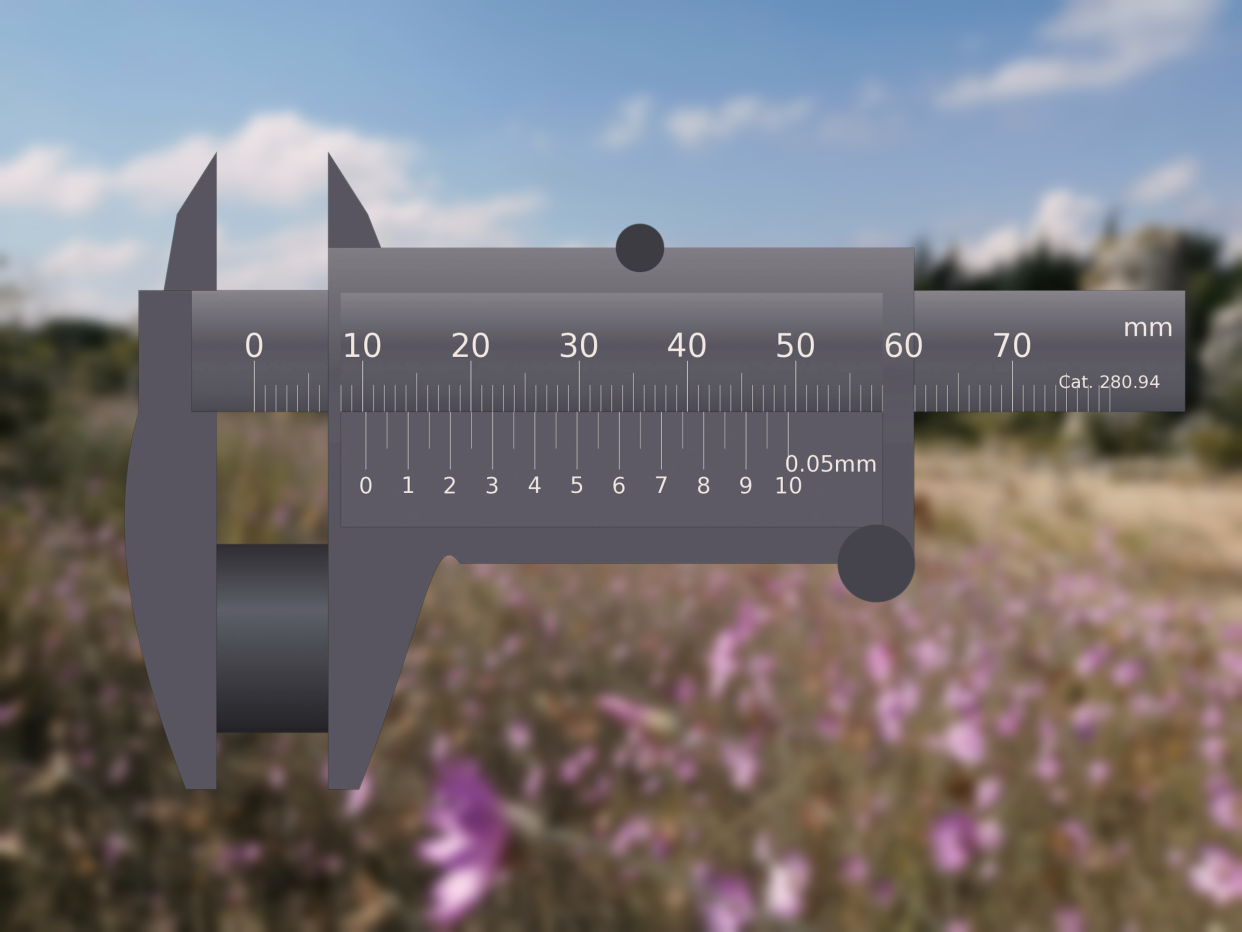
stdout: **10.3** mm
